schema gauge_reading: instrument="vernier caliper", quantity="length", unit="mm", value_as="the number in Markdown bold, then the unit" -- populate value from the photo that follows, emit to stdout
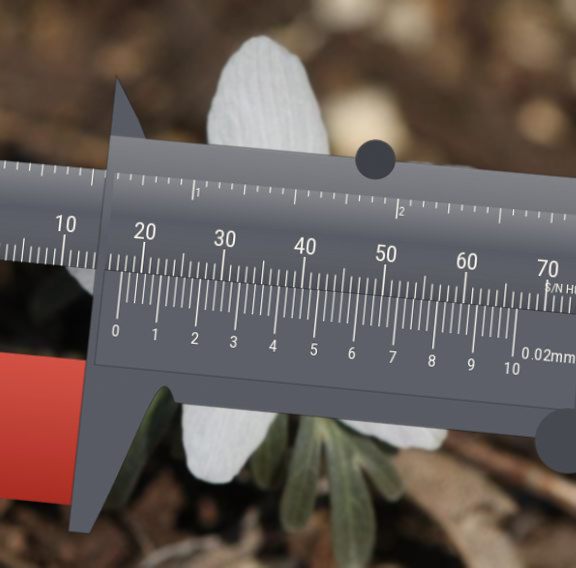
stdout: **17.6** mm
